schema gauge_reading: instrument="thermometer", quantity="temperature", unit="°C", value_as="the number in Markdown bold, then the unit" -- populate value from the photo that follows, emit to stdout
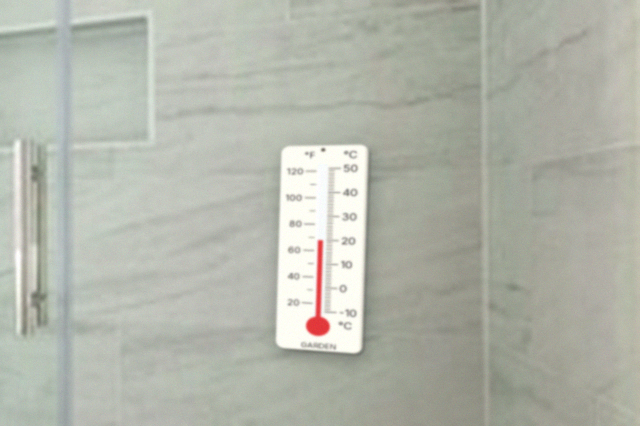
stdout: **20** °C
